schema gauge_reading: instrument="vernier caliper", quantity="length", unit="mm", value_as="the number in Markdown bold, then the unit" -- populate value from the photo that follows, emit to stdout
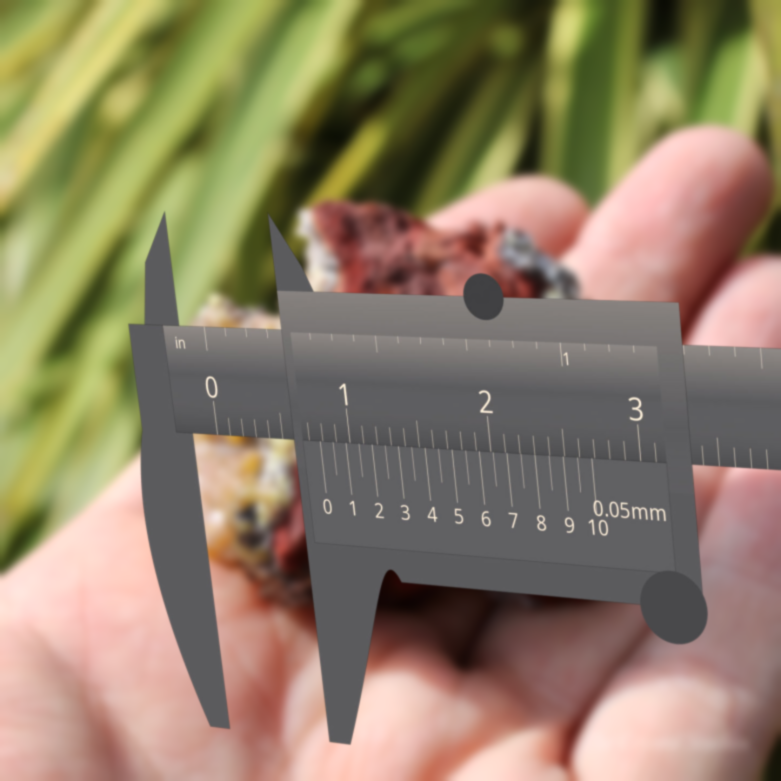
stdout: **7.8** mm
